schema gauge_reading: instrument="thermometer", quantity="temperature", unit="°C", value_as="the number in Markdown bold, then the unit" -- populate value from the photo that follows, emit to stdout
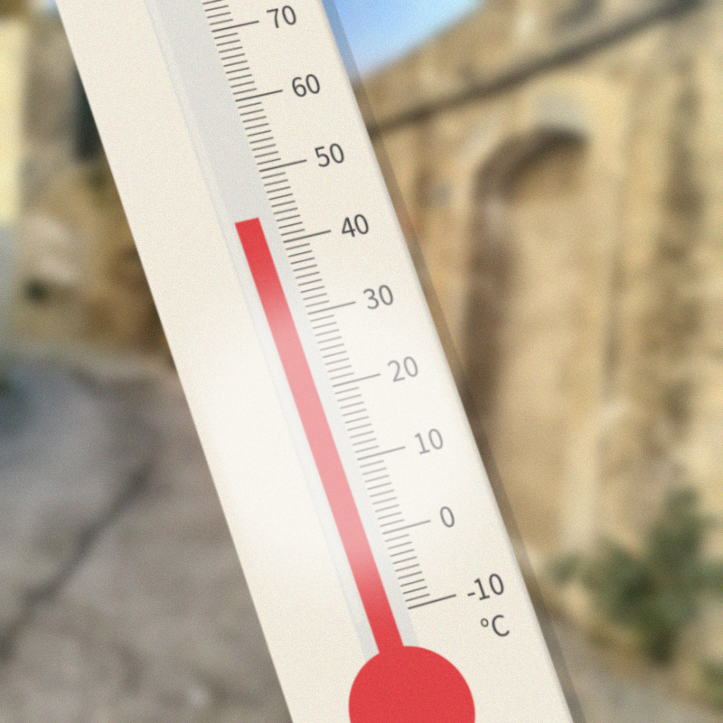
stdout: **44** °C
